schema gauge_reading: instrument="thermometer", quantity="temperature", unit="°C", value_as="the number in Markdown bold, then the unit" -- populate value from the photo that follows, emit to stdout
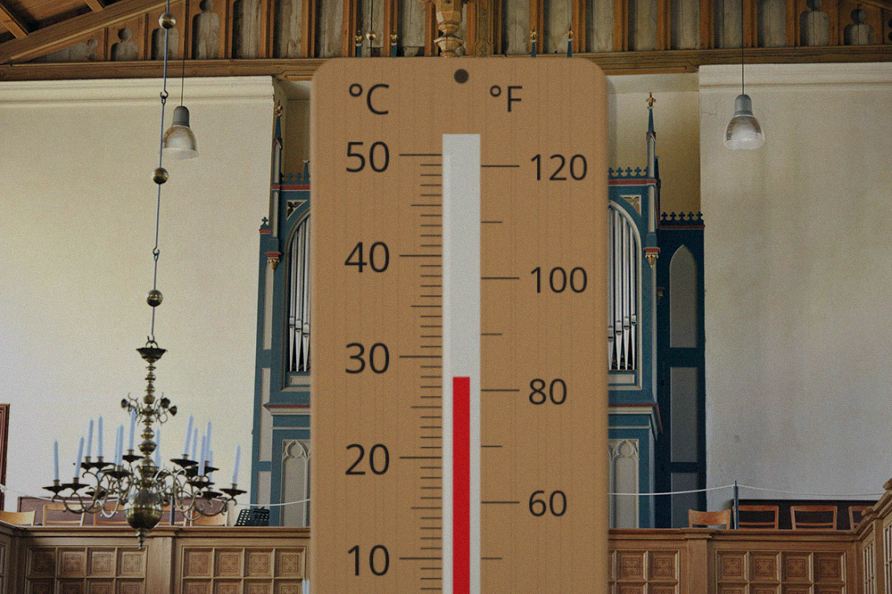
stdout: **28** °C
